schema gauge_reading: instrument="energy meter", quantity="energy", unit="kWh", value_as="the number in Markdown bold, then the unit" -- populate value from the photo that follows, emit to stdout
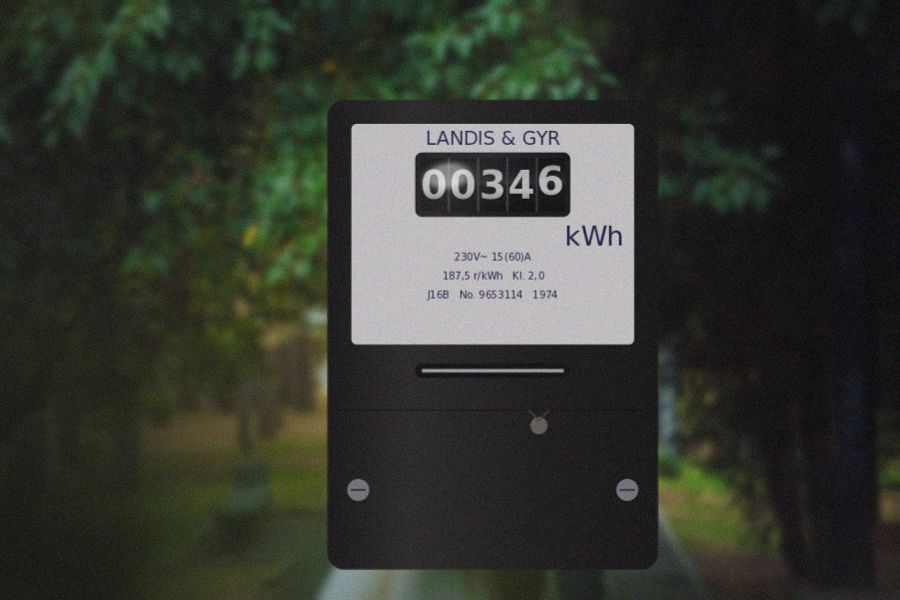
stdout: **346** kWh
